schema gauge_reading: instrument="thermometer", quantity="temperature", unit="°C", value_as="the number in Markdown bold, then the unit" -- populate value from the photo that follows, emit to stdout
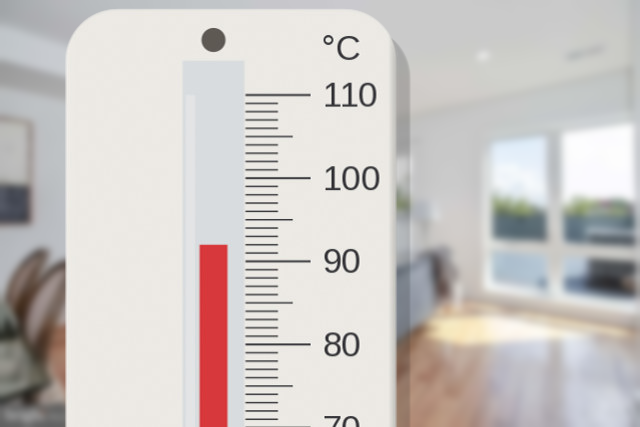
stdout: **92** °C
